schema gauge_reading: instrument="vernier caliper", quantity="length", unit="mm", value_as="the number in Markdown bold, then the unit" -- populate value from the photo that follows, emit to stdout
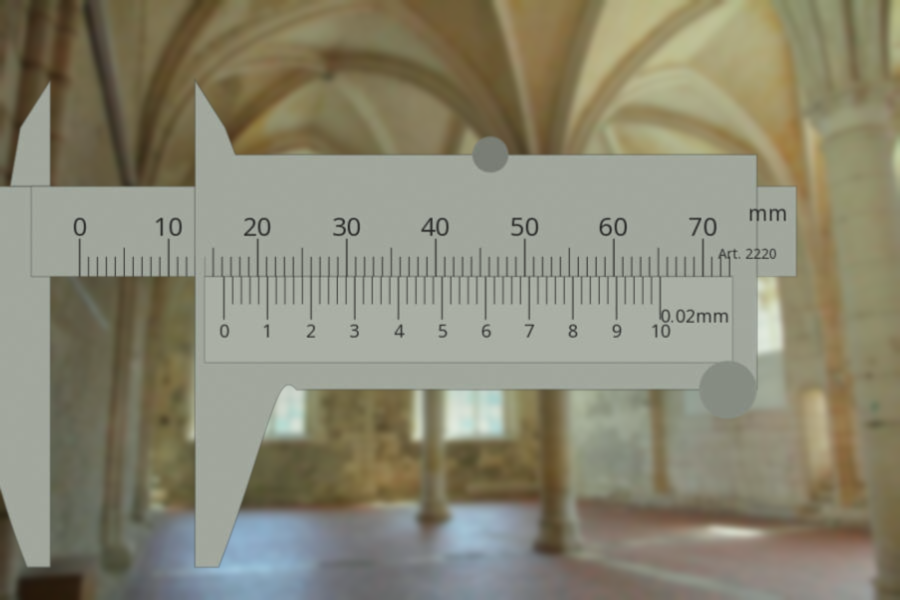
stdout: **16.2** mm
